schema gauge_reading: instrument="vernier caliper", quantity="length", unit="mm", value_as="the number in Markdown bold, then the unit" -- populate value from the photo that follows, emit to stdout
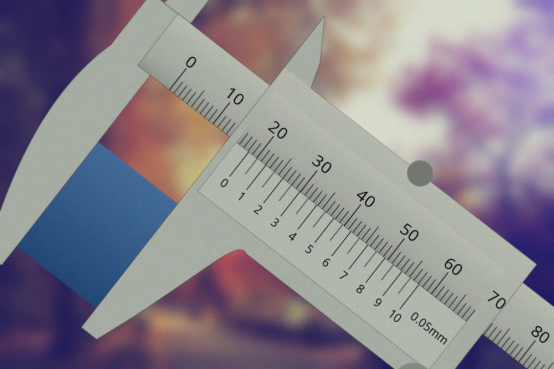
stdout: **18.2** mm
